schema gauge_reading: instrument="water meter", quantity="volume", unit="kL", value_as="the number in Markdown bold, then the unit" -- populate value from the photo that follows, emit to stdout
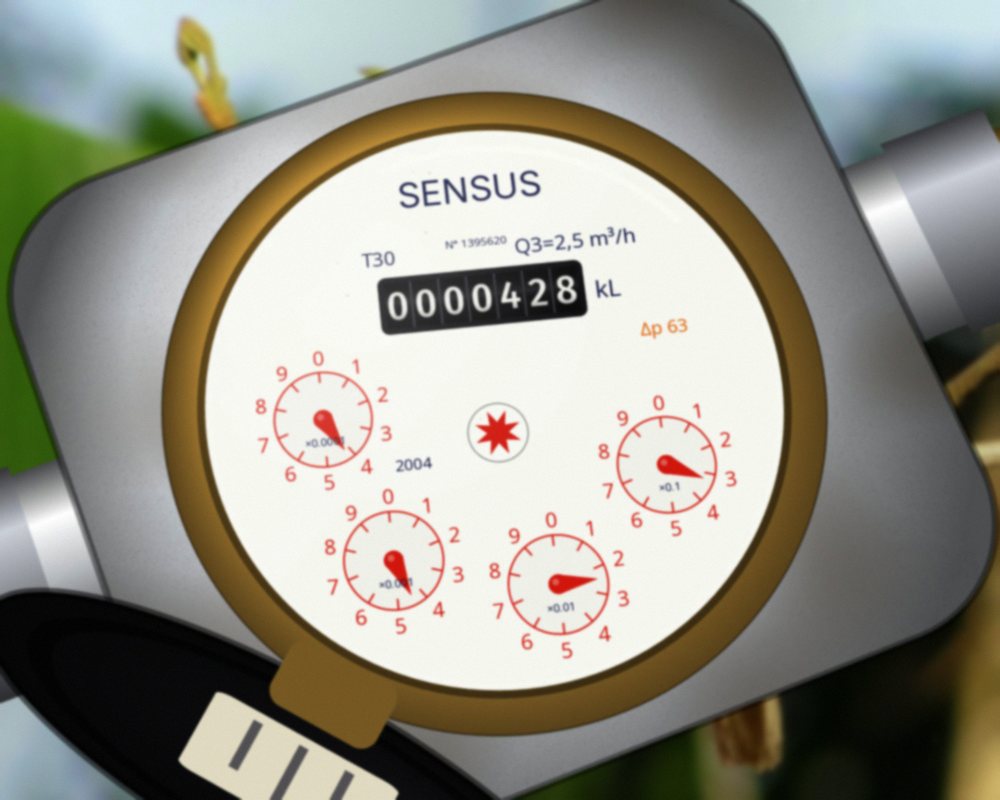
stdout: **428.3244** kL
